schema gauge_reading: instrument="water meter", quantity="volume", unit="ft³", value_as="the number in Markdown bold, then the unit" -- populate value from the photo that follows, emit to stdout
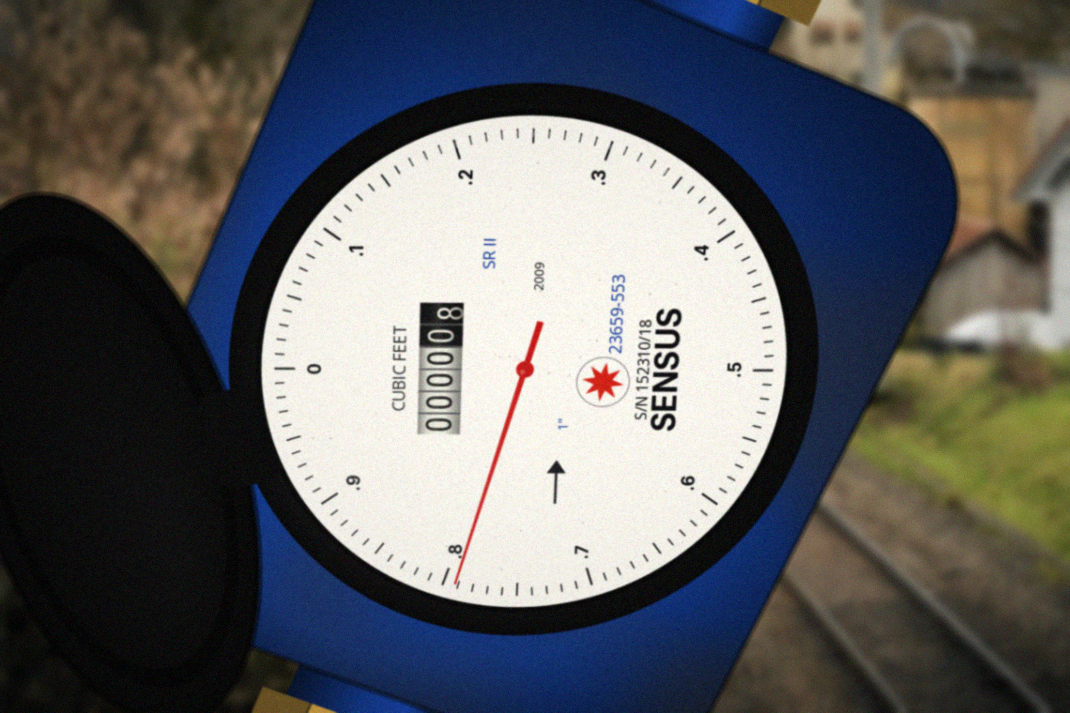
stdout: **7.79** ft³
